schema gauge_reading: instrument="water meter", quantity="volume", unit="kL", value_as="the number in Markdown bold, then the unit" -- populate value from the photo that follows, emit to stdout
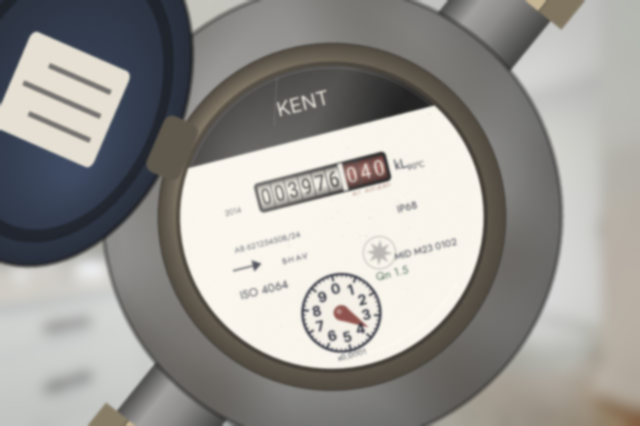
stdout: **3976.0403** kL
